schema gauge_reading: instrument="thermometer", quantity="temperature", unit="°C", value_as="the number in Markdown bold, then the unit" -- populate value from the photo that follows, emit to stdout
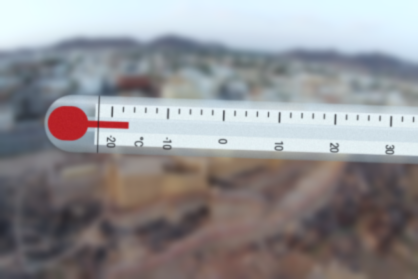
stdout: **-17** °C
